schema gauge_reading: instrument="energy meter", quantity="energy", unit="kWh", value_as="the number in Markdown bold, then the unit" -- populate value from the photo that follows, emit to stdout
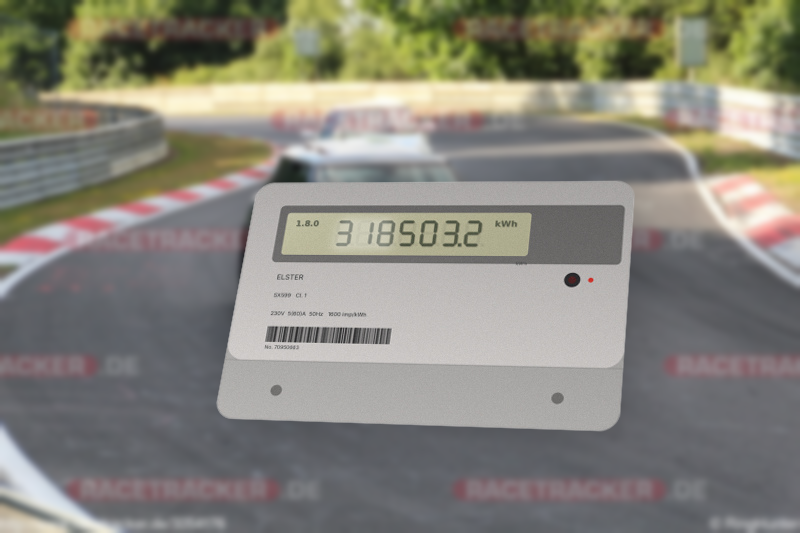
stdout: **318503.2** kWh
